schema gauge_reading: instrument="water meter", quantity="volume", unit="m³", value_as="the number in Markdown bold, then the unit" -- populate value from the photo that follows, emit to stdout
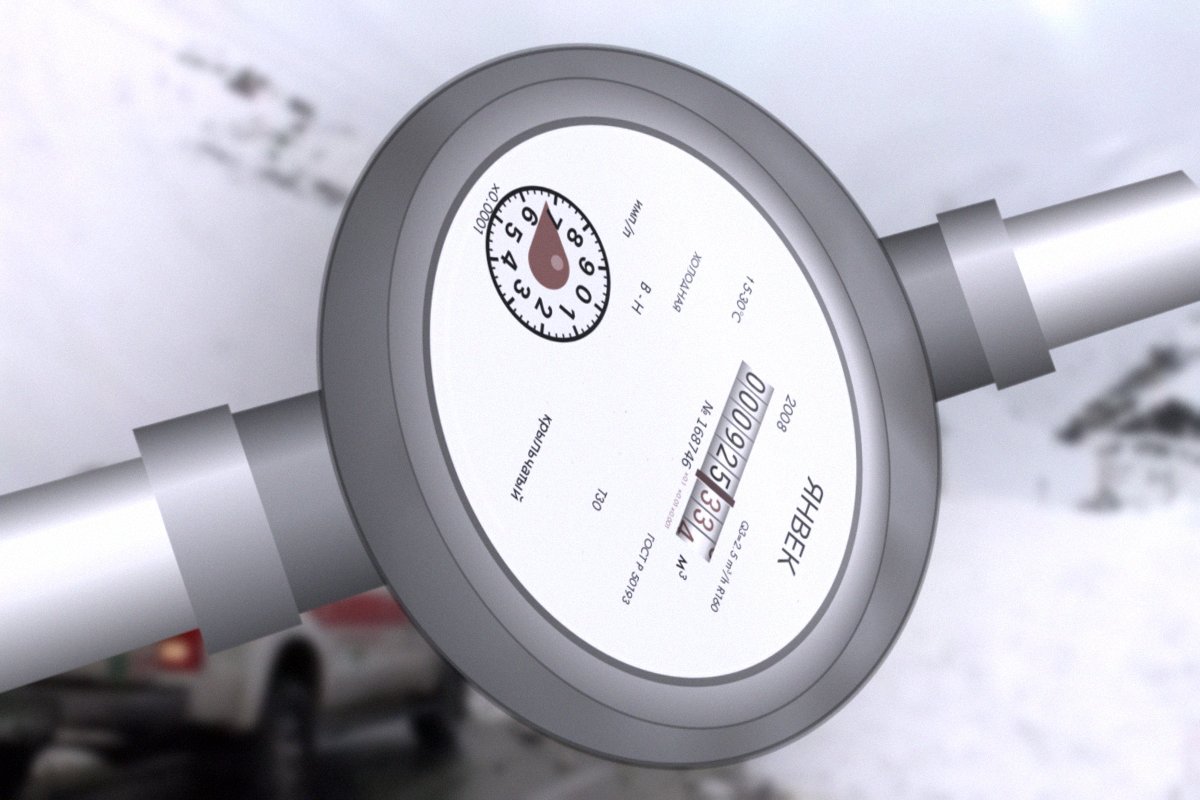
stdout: **925.3336** m³
